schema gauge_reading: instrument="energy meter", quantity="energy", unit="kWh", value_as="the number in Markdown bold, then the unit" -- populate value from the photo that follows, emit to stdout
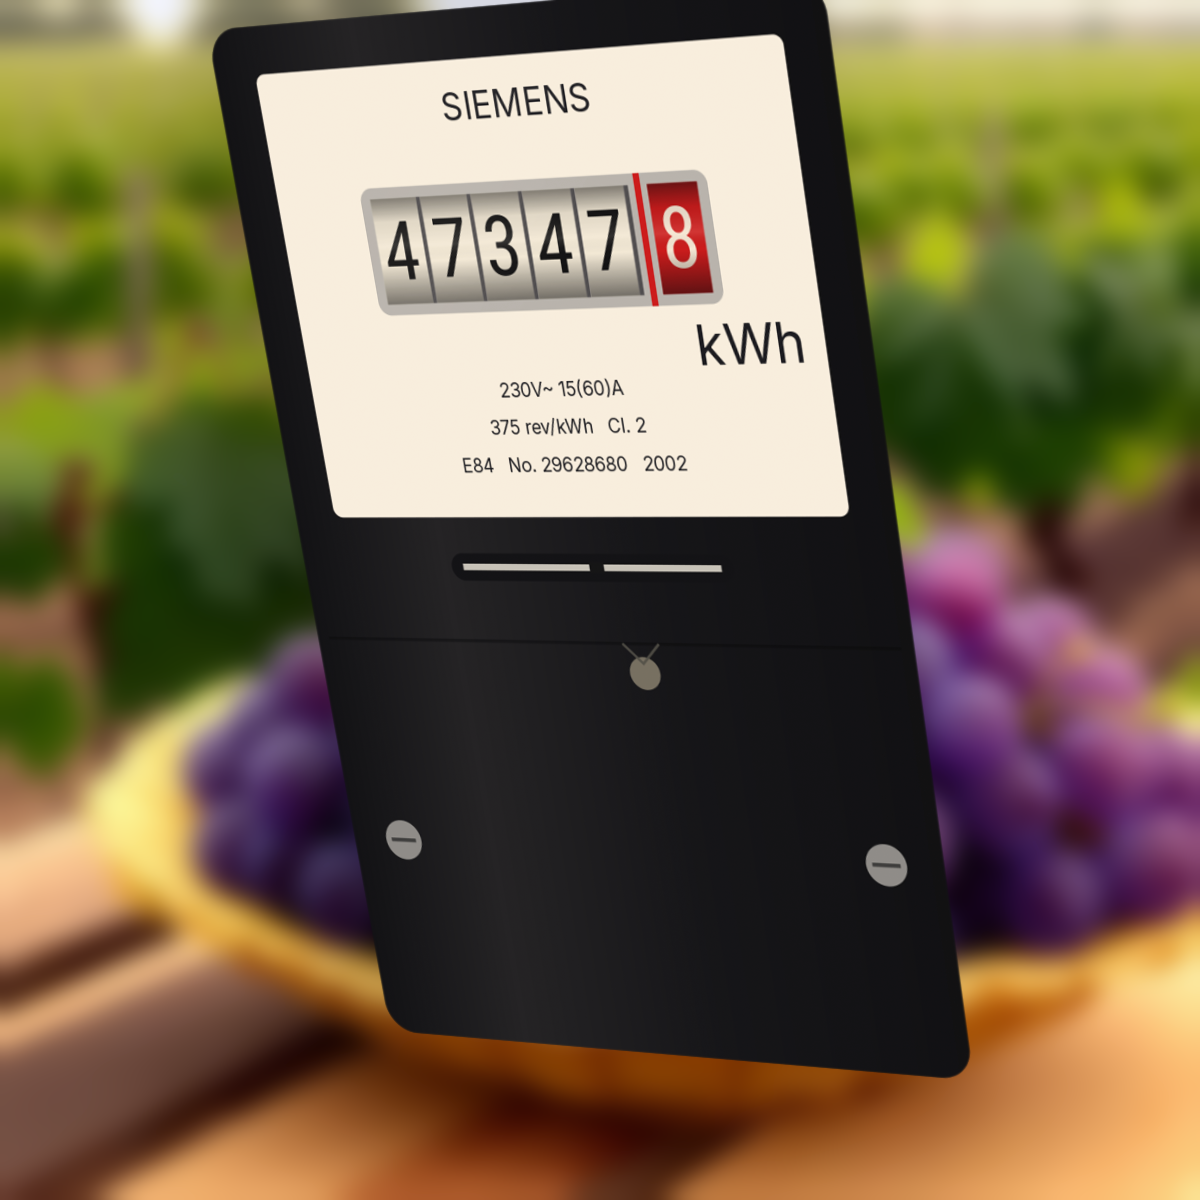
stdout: **47347.8** kWh
